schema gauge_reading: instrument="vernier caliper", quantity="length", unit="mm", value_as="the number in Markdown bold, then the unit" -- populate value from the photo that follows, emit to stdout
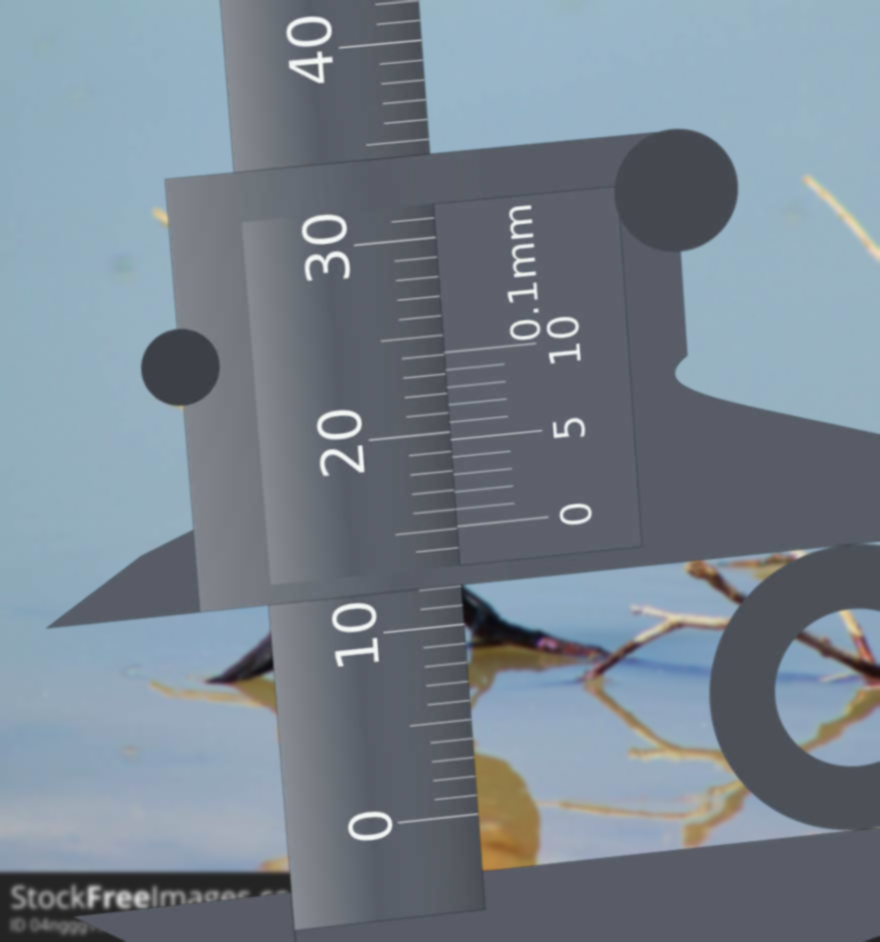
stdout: **15.1** mm
